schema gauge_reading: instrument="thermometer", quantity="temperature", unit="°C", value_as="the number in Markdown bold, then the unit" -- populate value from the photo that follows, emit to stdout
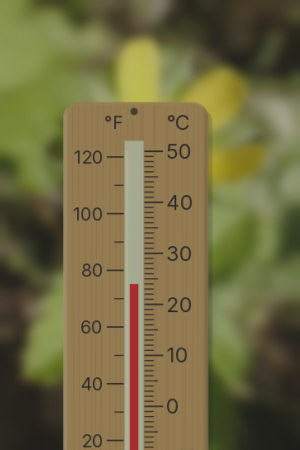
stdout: **24** °C
